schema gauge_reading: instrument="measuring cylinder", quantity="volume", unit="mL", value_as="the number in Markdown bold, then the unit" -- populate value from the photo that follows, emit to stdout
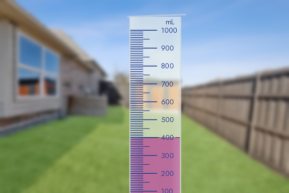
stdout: **400** mL
